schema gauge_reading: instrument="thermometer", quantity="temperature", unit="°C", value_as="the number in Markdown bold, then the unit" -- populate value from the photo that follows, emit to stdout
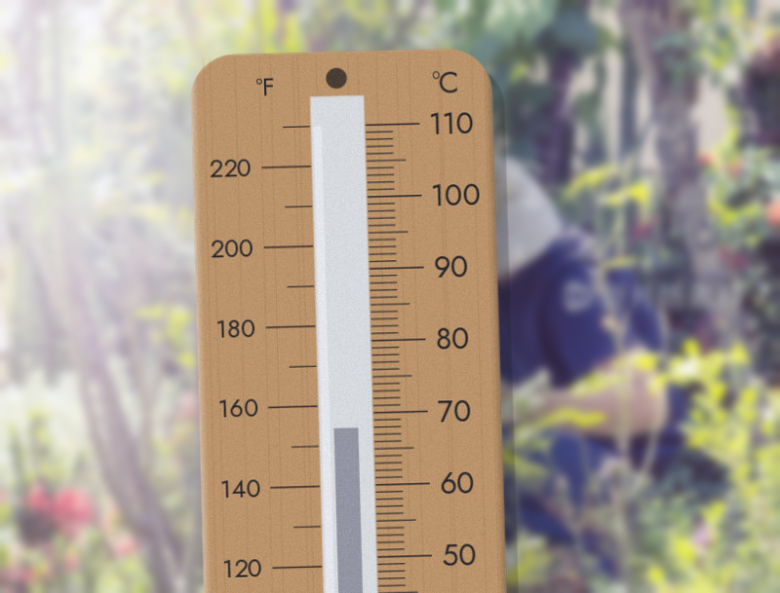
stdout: **68** °C
